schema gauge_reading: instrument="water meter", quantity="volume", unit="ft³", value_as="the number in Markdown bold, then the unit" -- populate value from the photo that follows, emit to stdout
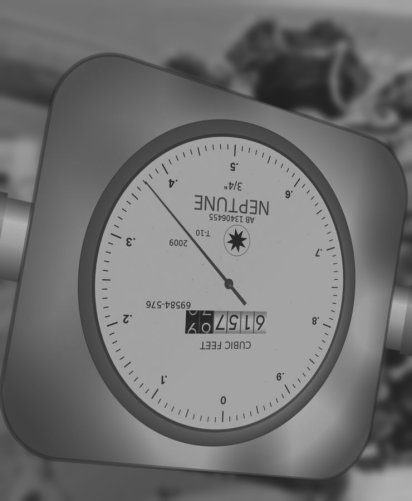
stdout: **615769.37** ft³
